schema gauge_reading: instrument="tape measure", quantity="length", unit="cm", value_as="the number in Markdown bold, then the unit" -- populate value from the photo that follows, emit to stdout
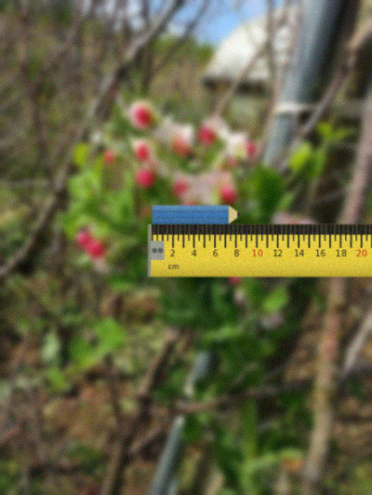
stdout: **8.5** cm
